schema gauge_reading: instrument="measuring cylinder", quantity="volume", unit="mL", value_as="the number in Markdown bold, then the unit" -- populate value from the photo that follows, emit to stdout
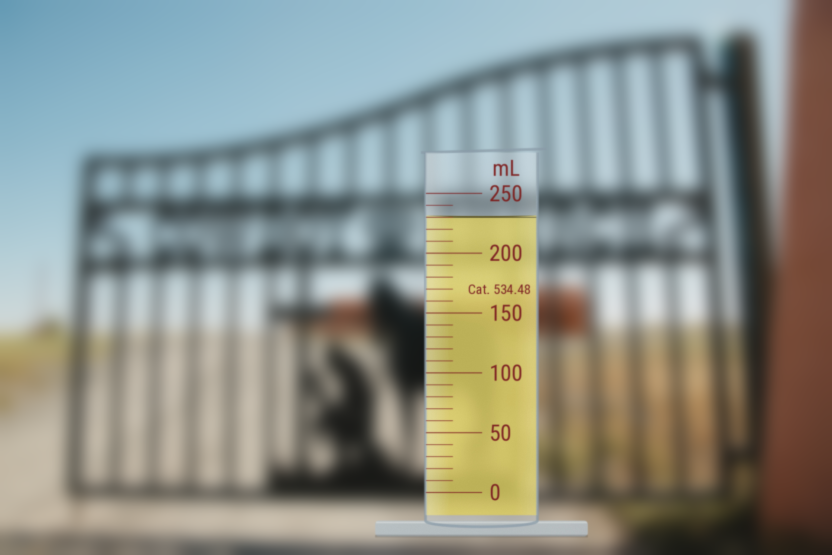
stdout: **230** mL
